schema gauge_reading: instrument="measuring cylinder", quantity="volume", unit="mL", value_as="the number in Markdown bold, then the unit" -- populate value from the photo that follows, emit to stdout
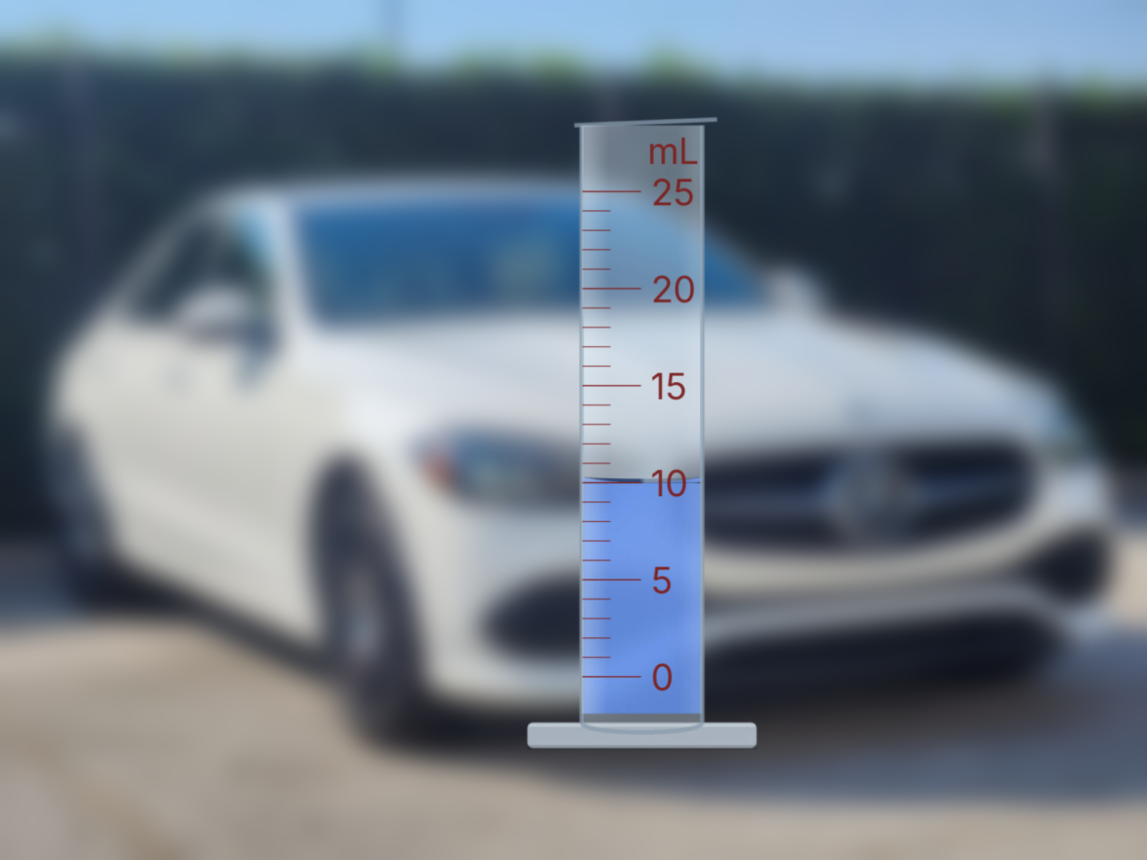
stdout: **10** mL
